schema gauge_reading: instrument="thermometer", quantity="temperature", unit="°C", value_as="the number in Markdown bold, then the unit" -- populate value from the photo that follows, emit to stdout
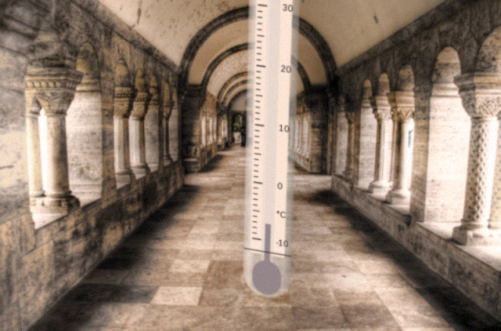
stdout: **-7** °C
